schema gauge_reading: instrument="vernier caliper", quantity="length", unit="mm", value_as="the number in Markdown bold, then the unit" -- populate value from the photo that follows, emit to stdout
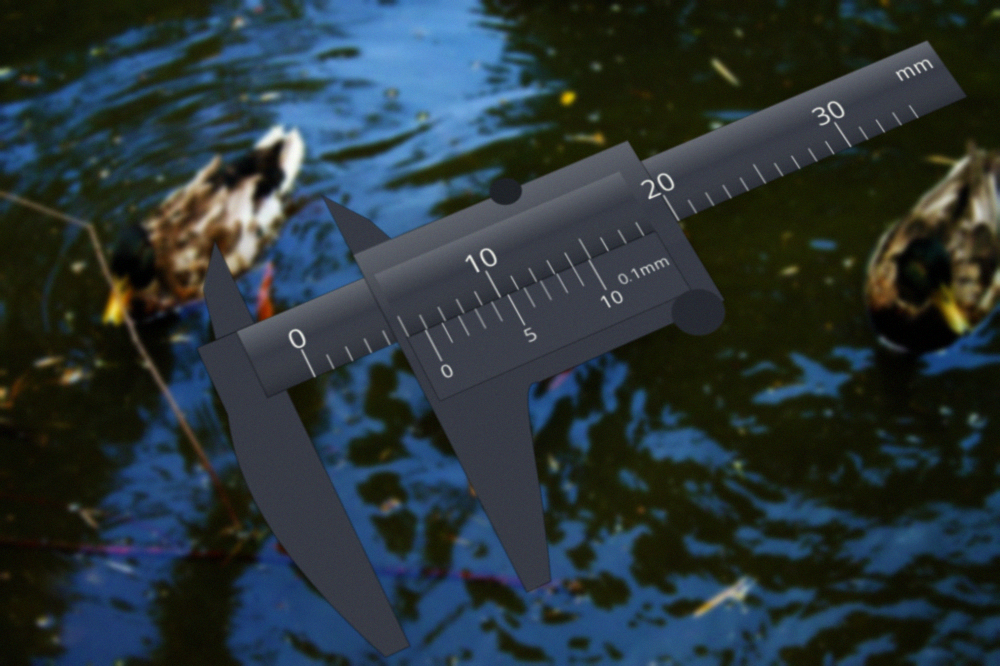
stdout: **5.9** mm
